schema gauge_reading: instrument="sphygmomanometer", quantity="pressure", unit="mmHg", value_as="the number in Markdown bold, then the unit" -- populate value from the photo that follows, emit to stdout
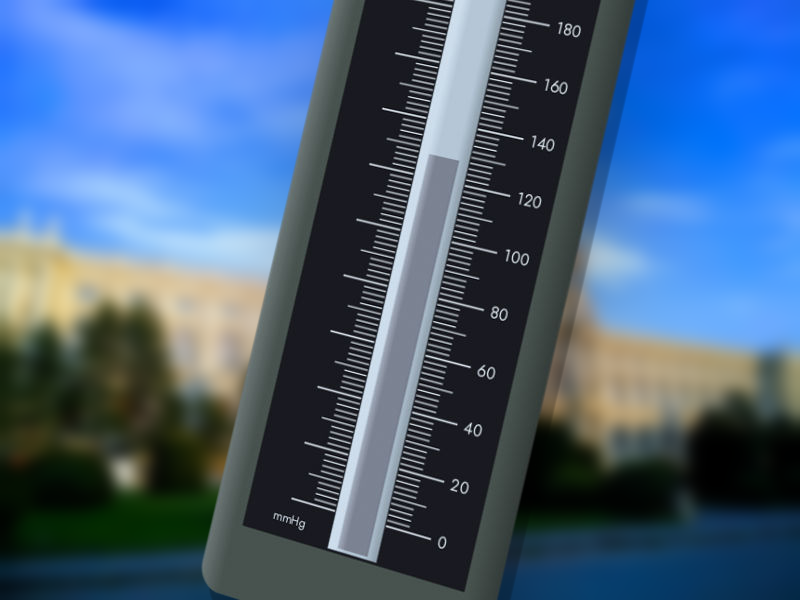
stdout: **128** mmHg
